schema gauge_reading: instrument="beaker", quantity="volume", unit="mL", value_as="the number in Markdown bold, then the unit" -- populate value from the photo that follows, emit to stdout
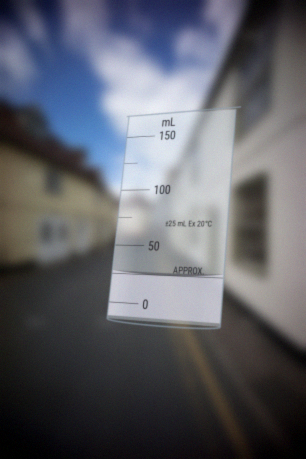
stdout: **25** mL
